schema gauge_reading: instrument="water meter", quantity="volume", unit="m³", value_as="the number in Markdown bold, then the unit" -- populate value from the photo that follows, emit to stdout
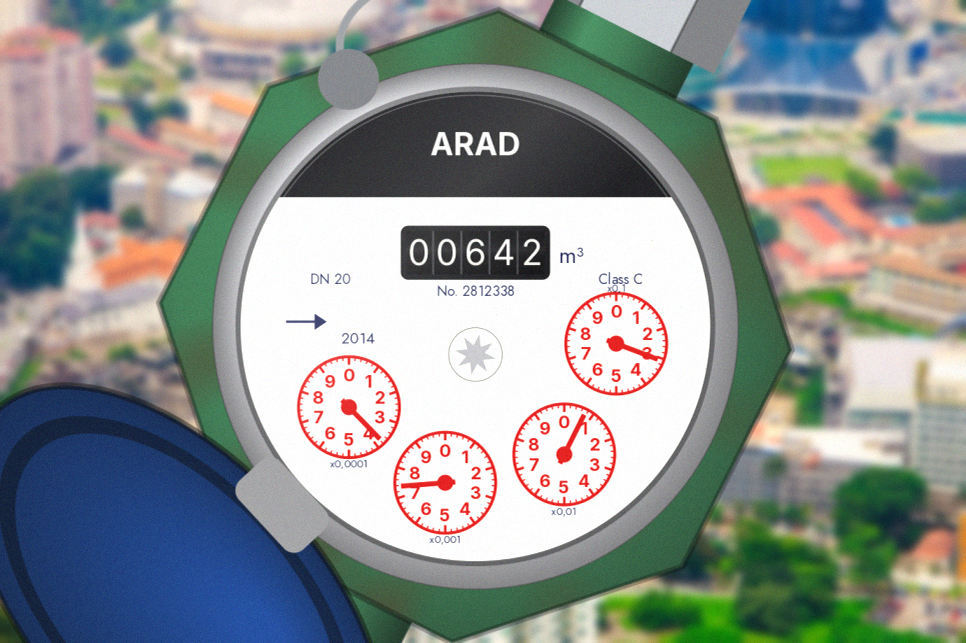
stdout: **642.3073** m³
